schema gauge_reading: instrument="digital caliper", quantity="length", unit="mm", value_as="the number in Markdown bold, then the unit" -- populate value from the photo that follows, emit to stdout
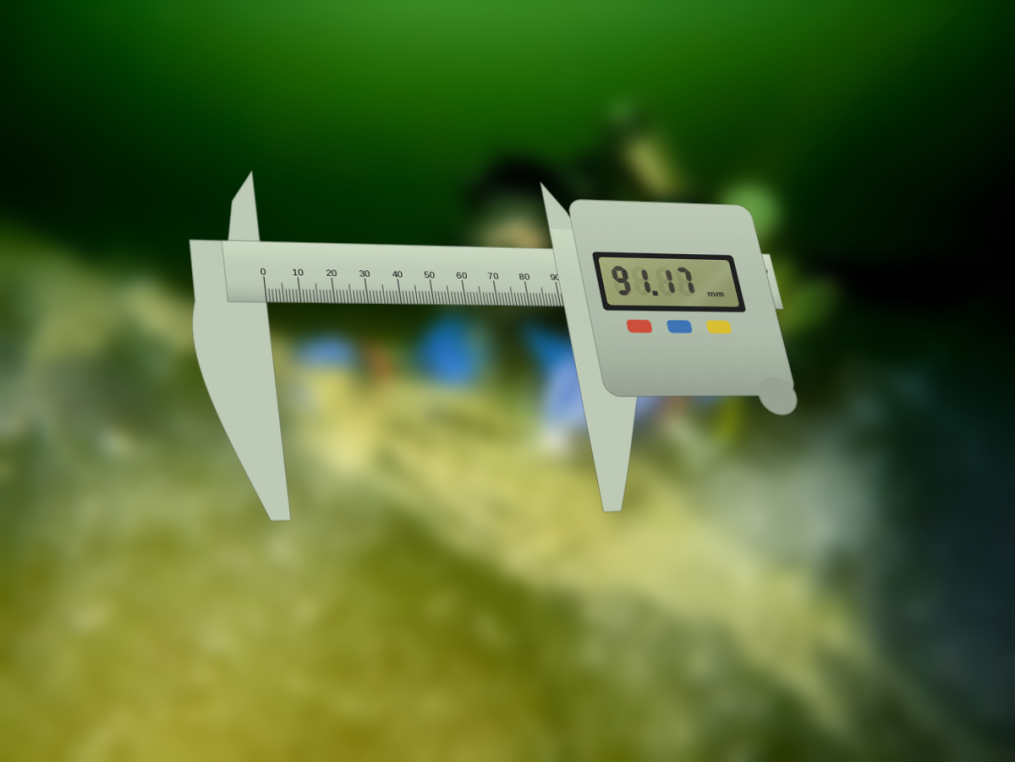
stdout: **91.17** mm
